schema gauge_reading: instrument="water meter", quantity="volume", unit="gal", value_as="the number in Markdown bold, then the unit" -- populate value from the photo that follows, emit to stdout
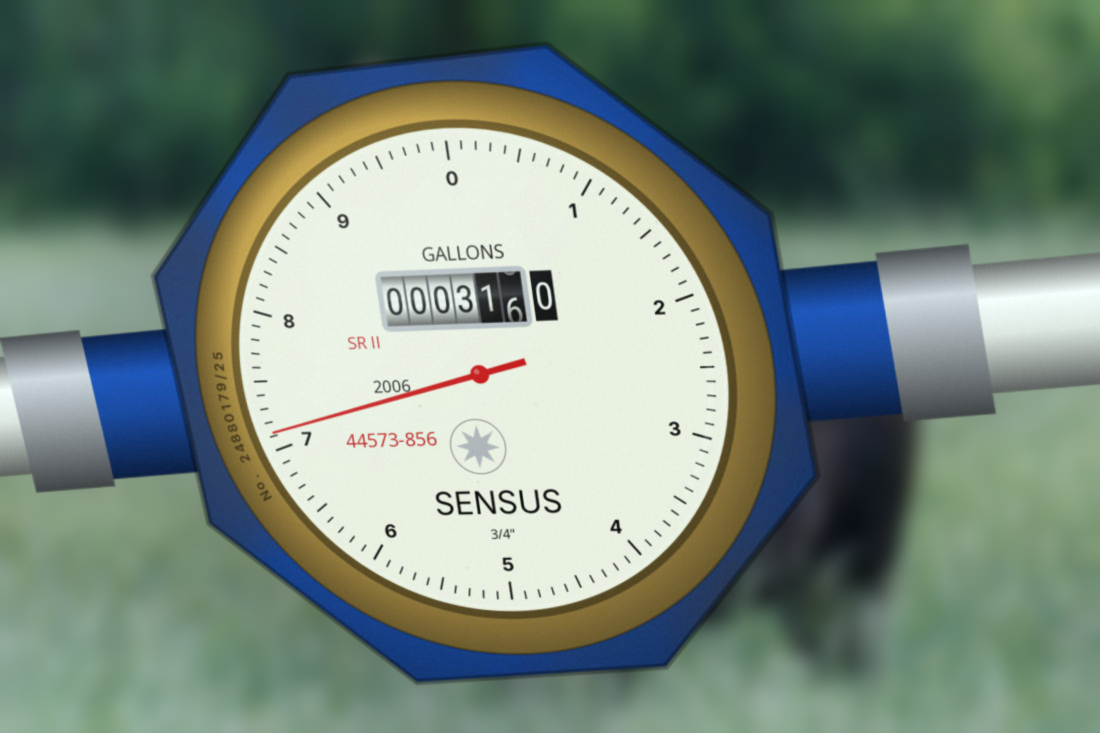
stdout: **3157.1** gal
